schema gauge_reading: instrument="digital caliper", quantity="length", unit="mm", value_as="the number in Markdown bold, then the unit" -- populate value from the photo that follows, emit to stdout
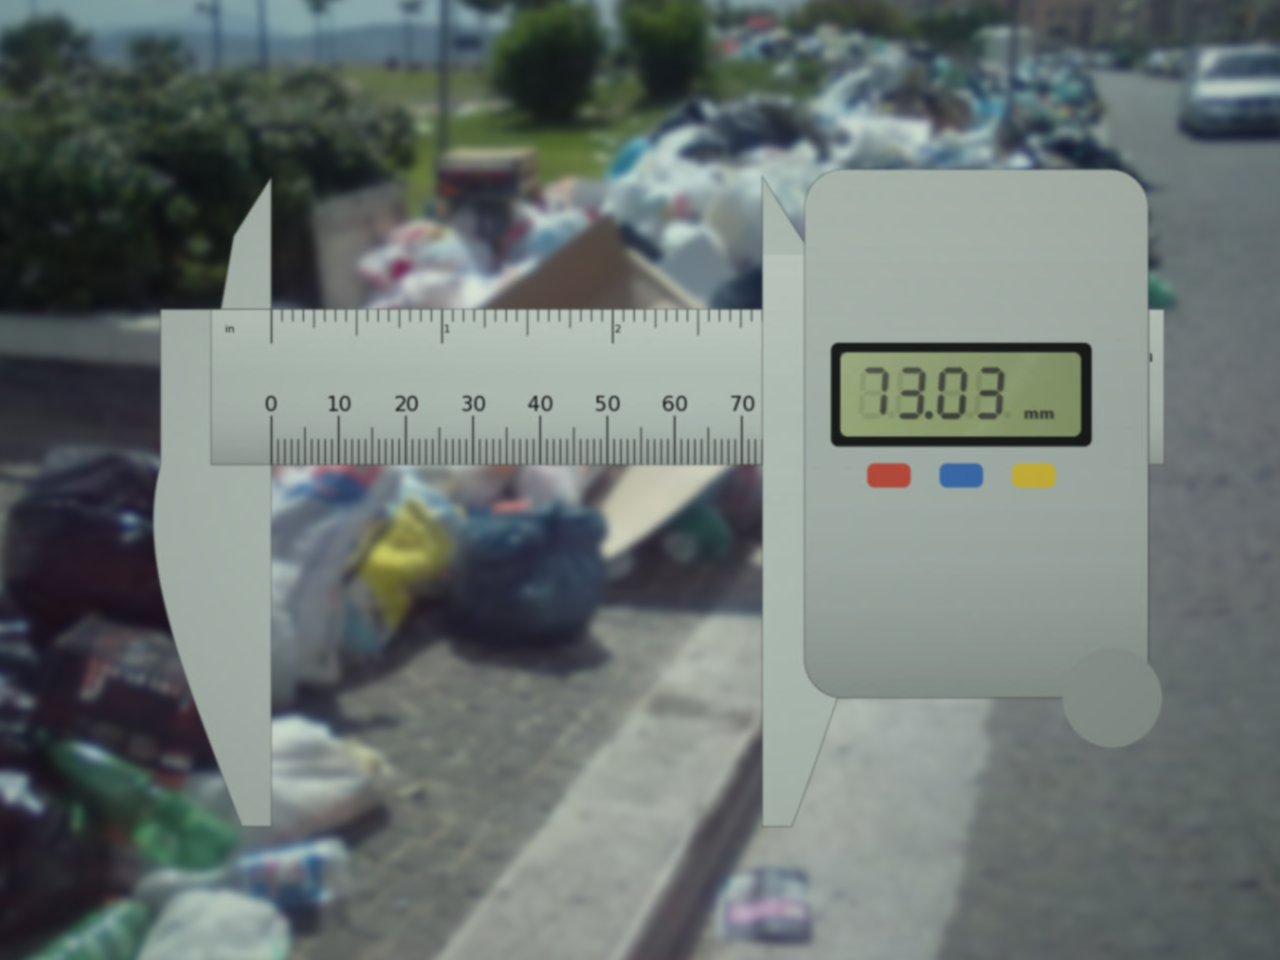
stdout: **73.03** mm
